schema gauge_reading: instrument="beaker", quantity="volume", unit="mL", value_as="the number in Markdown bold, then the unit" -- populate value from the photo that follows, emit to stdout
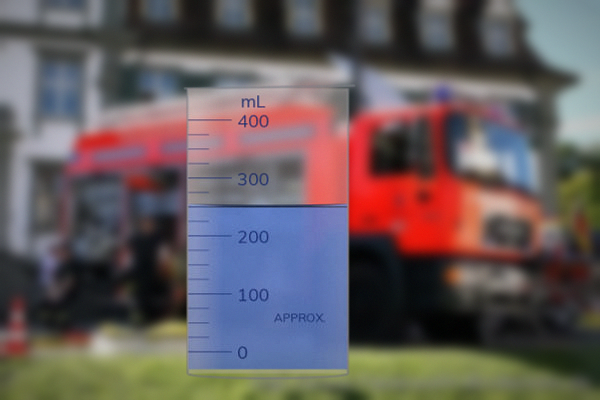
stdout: **250** mL
